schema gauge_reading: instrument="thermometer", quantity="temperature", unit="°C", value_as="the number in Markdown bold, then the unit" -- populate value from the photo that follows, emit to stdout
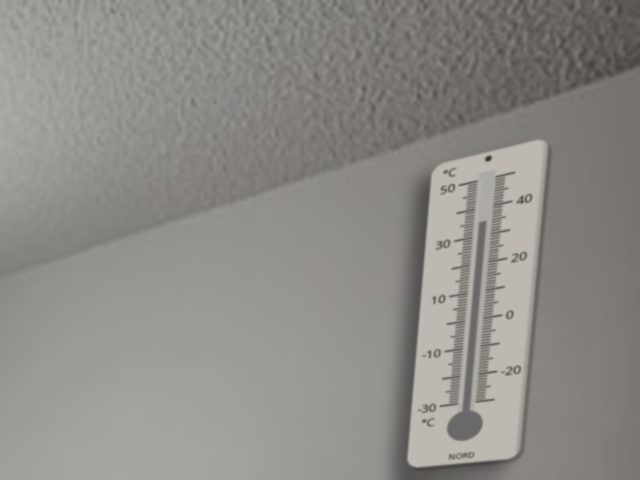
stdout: **35** °C
